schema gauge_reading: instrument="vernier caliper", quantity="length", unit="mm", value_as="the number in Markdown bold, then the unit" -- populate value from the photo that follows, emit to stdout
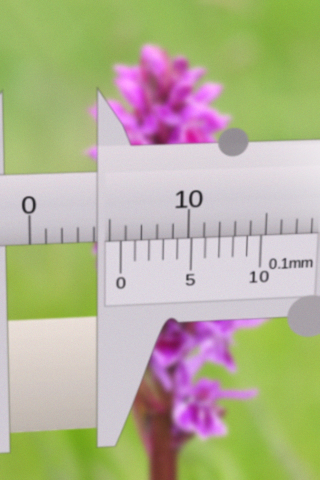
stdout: **5.7** mm
